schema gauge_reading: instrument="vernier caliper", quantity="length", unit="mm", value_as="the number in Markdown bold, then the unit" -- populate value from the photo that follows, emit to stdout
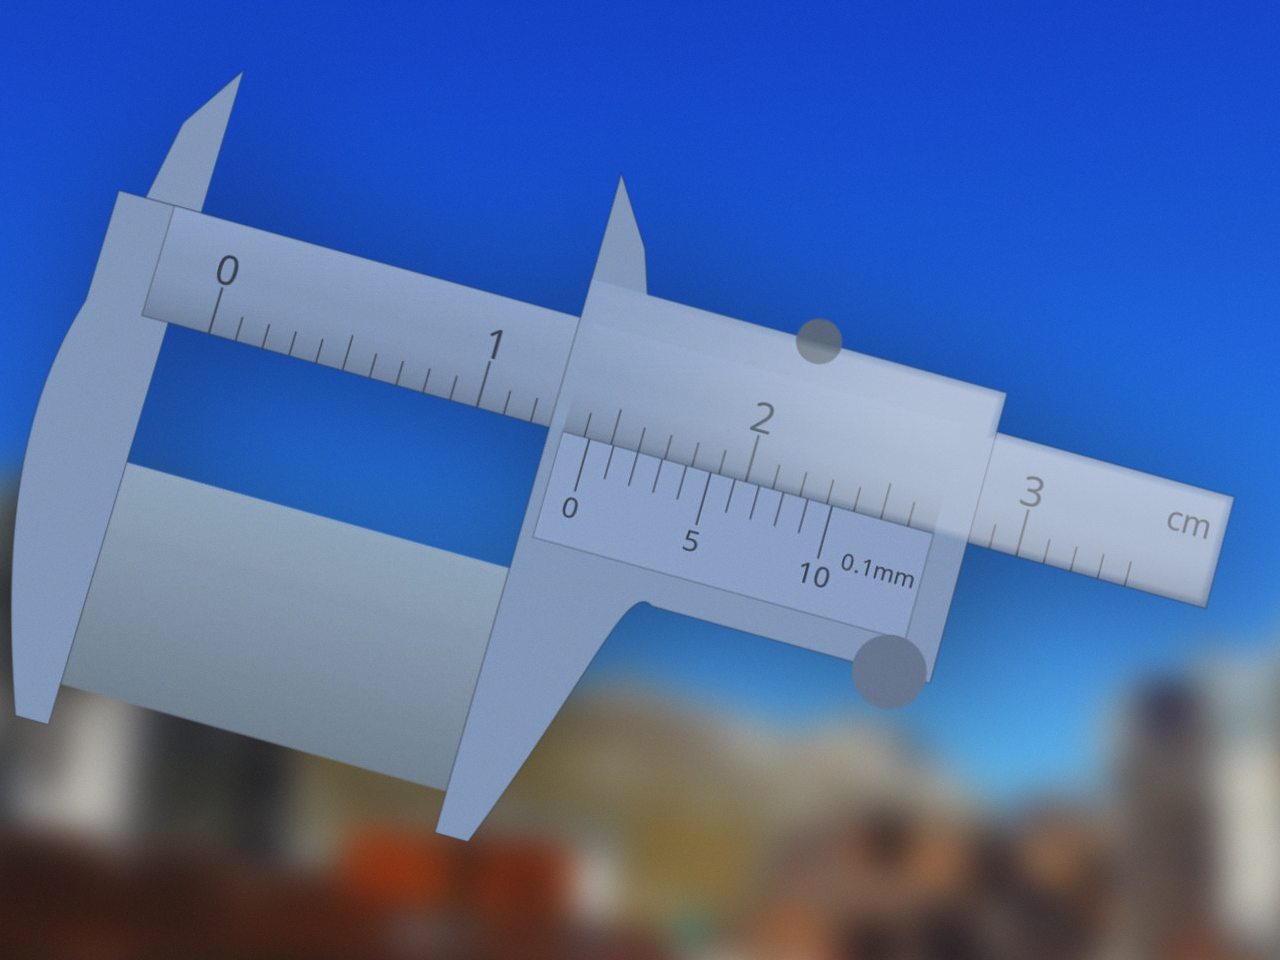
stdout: **14.2** mm
